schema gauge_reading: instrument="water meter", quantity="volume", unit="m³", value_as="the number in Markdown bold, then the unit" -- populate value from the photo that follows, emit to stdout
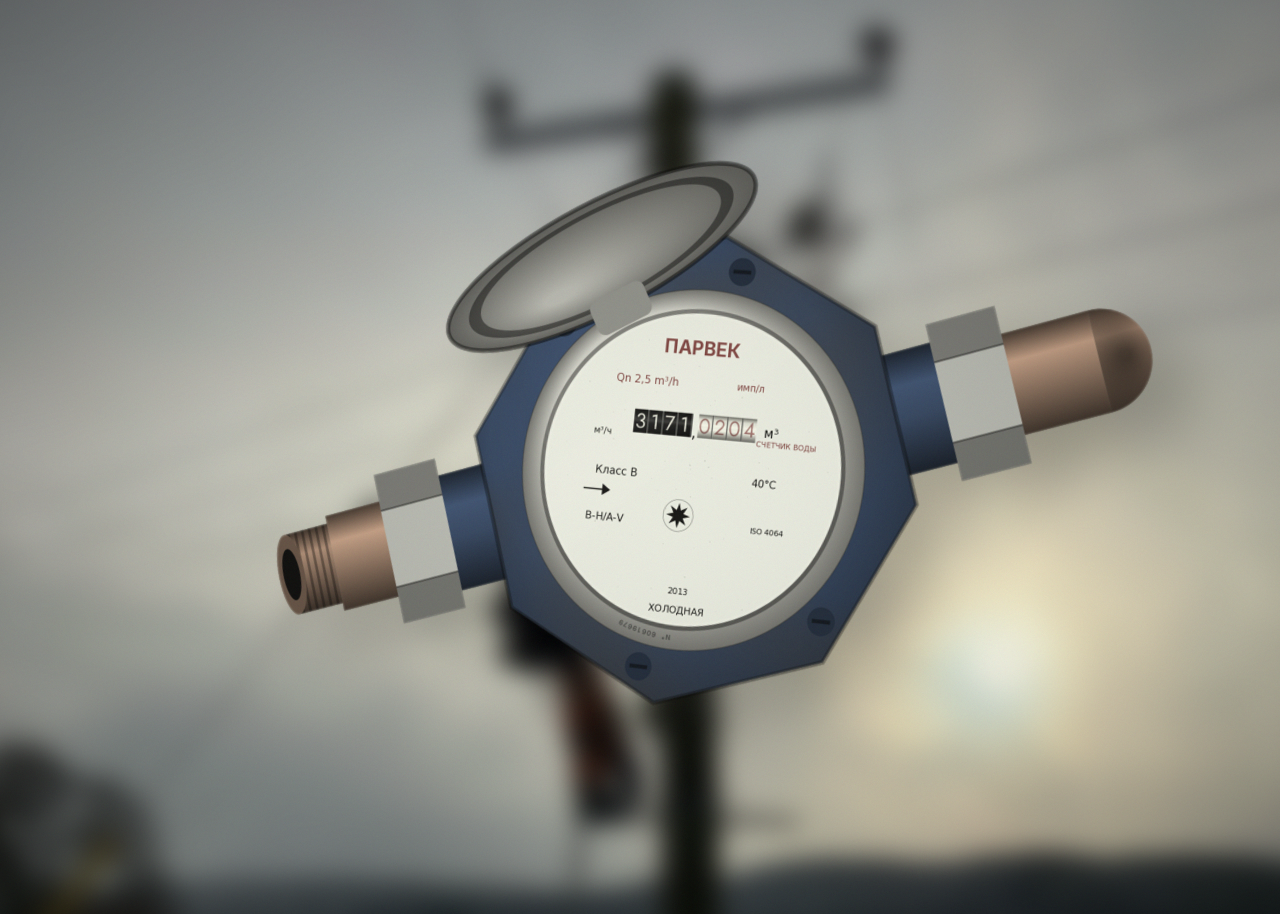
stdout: **3171.0204** m³
